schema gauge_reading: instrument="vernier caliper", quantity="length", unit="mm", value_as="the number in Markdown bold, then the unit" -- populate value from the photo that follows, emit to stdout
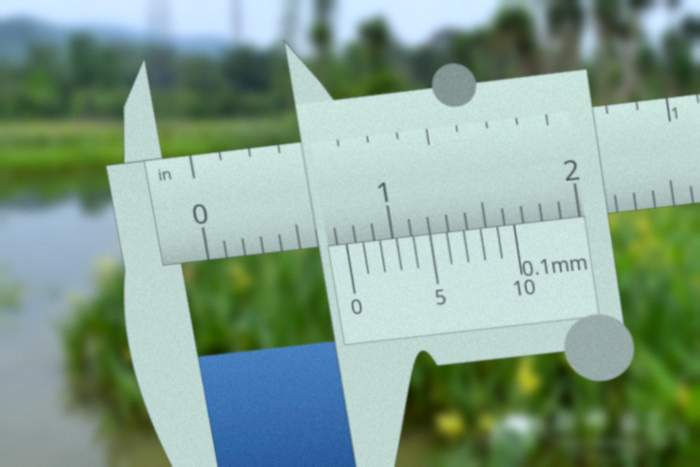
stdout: **7.5** mm
